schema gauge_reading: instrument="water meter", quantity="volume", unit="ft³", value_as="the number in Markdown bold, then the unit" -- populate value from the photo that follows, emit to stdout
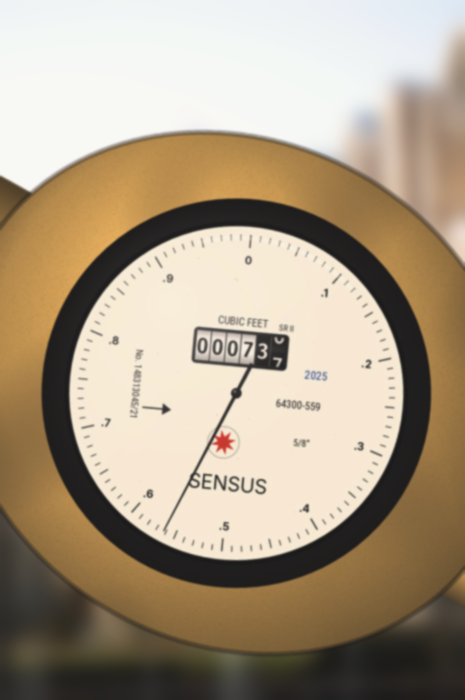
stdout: **736.56** ft³
